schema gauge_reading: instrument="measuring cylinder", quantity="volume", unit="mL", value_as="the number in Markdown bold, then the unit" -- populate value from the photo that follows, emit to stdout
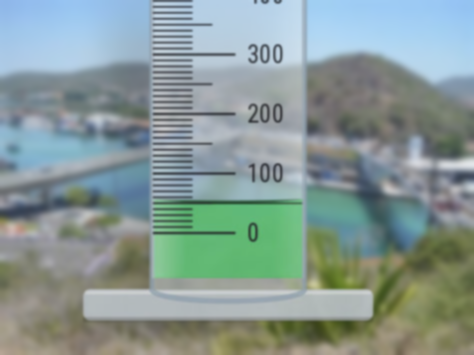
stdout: **50** mL
